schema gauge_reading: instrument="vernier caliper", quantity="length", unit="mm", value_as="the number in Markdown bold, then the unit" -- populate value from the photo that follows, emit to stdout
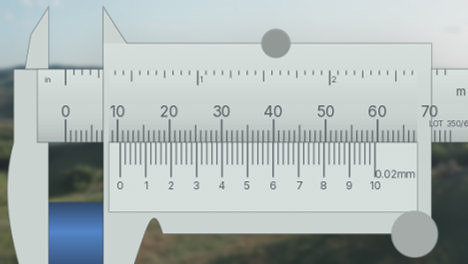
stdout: **10.5** mm
